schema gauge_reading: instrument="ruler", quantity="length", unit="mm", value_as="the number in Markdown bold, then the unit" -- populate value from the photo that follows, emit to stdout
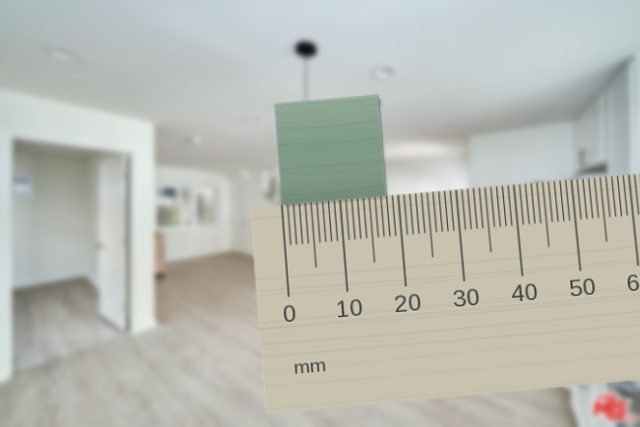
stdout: **18** mm
